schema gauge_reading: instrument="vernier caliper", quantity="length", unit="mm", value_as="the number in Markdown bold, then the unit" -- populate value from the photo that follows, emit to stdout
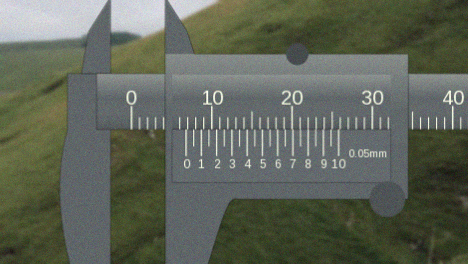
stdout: **6.8** mm
